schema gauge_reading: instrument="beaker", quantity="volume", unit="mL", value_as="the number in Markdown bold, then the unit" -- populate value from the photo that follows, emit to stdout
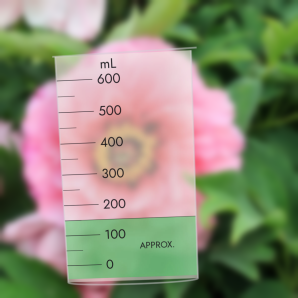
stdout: **150** mL
